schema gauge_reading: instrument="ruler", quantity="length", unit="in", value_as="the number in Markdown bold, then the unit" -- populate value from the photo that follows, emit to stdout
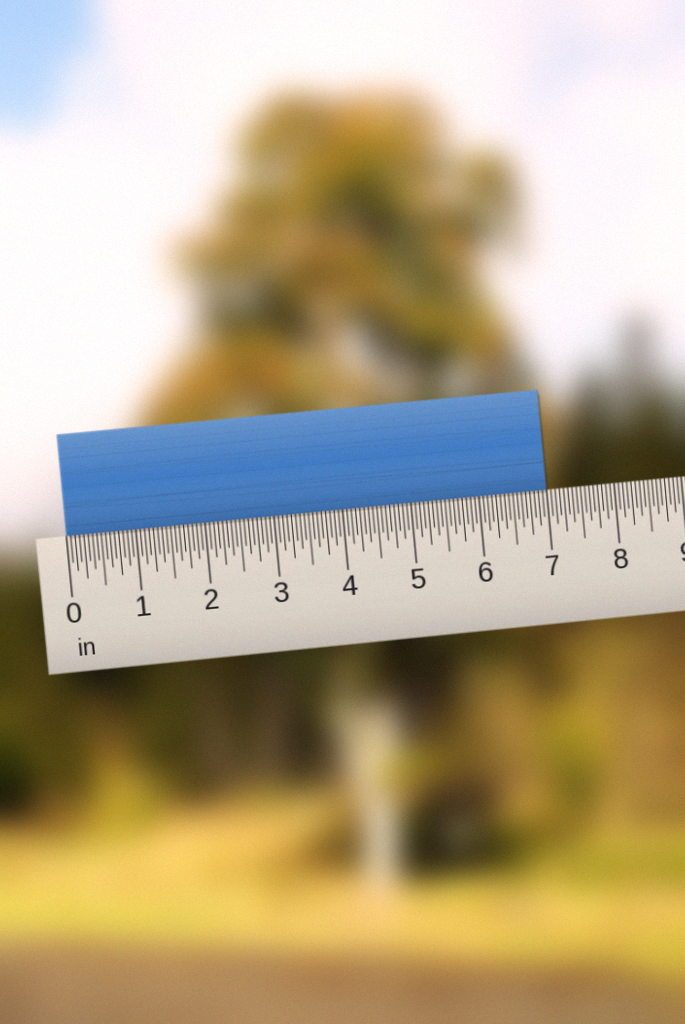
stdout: **7** in
